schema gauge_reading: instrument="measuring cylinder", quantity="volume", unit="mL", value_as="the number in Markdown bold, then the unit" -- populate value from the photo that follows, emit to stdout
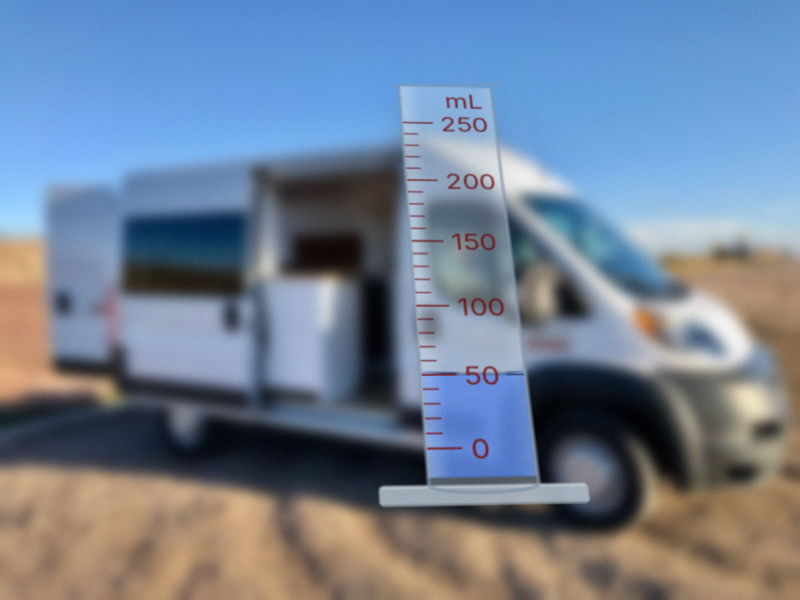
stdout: **50** mL
